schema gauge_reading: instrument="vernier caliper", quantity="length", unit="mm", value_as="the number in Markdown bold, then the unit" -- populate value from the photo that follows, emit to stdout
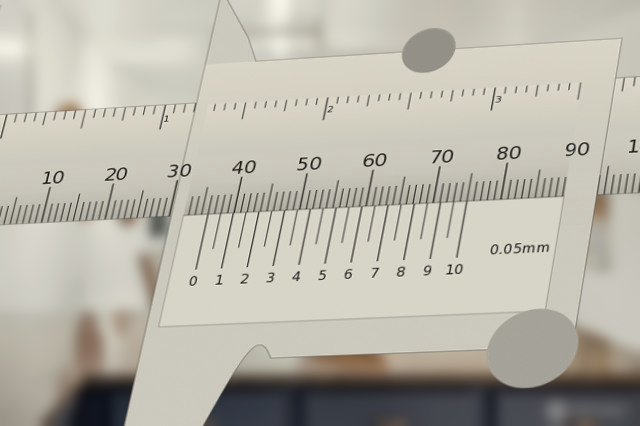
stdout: **36.0** mm
